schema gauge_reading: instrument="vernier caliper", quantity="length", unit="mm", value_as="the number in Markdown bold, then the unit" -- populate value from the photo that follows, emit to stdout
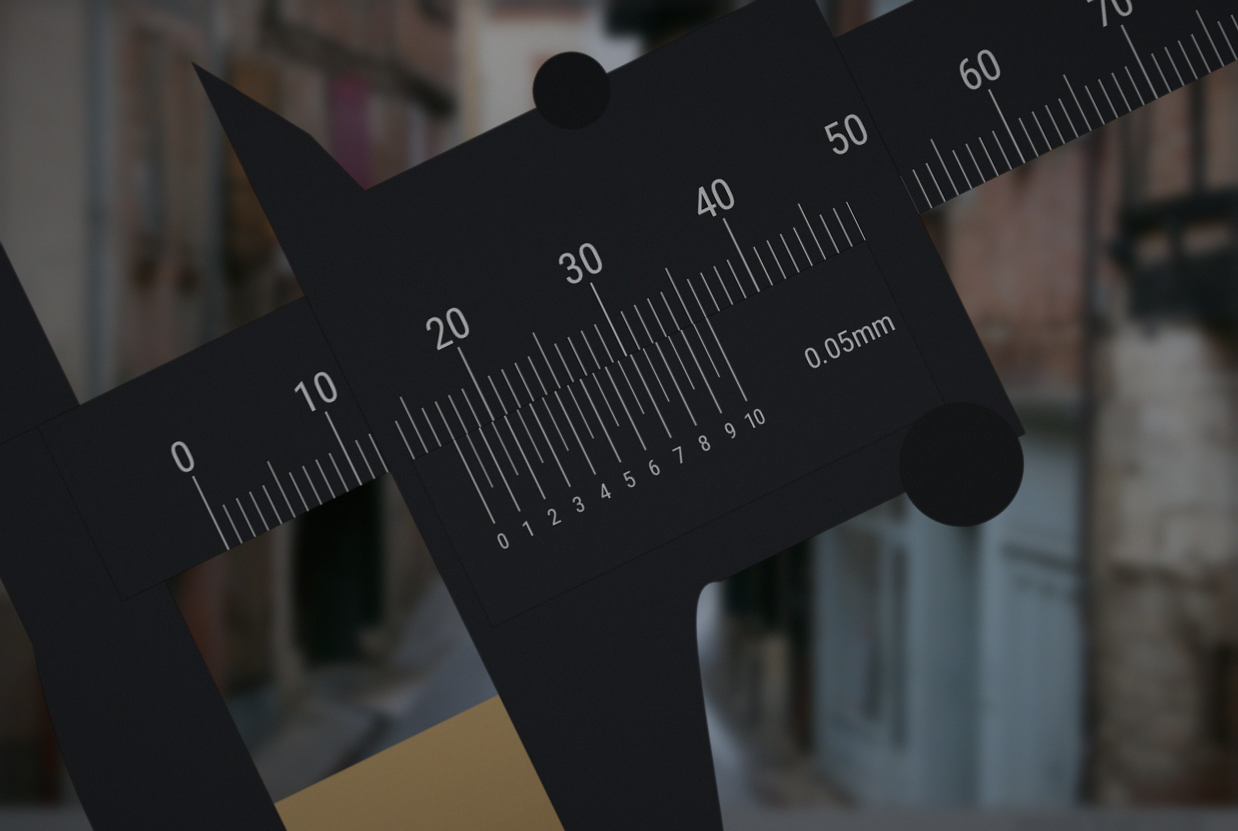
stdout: **17.0** mm
